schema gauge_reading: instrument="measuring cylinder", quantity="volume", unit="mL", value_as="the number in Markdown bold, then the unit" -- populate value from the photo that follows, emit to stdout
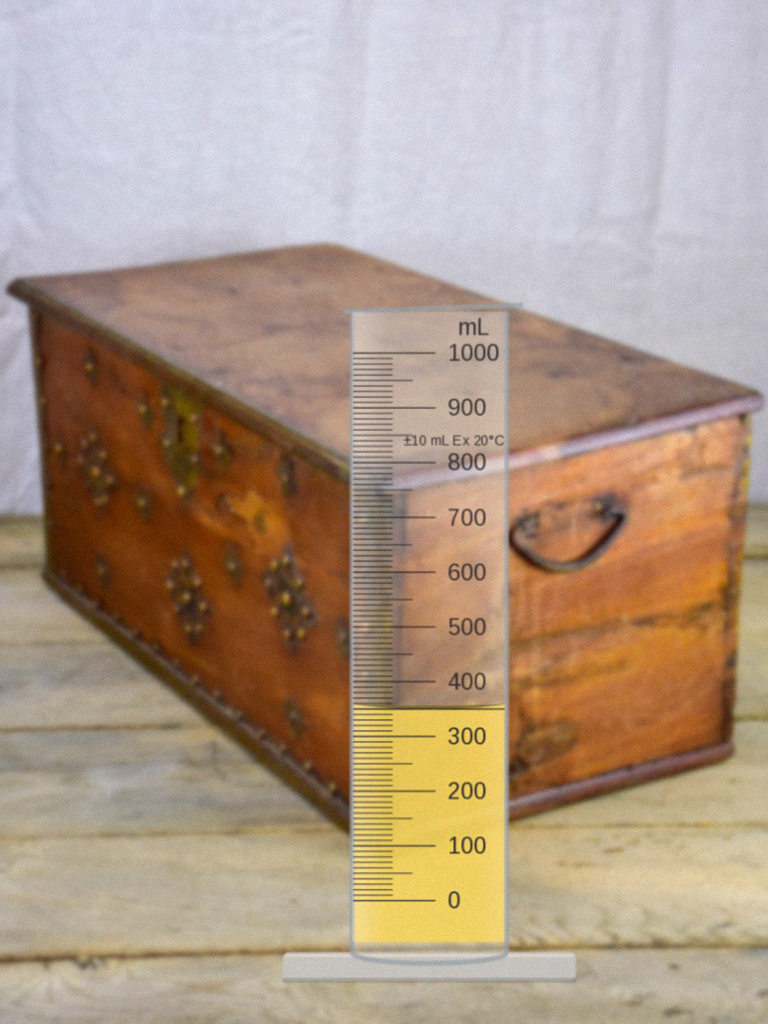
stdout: **350** mL
